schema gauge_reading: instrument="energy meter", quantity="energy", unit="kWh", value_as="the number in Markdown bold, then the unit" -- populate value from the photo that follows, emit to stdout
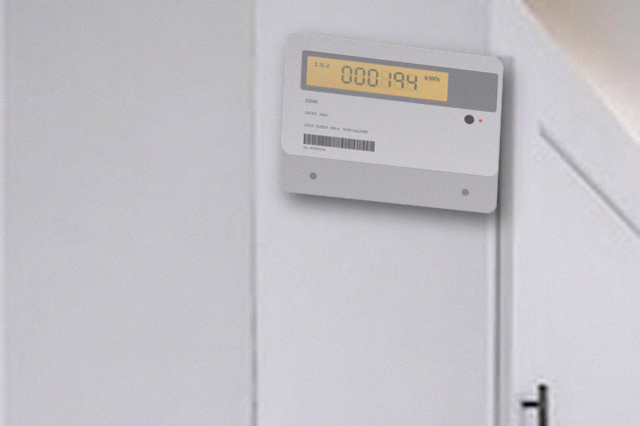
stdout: **194** kWh
